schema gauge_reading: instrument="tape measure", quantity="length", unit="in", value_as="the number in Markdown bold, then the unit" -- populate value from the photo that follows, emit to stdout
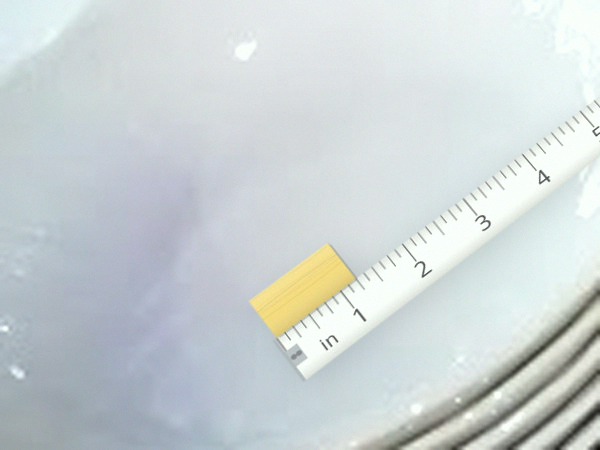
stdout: **1.25** in
